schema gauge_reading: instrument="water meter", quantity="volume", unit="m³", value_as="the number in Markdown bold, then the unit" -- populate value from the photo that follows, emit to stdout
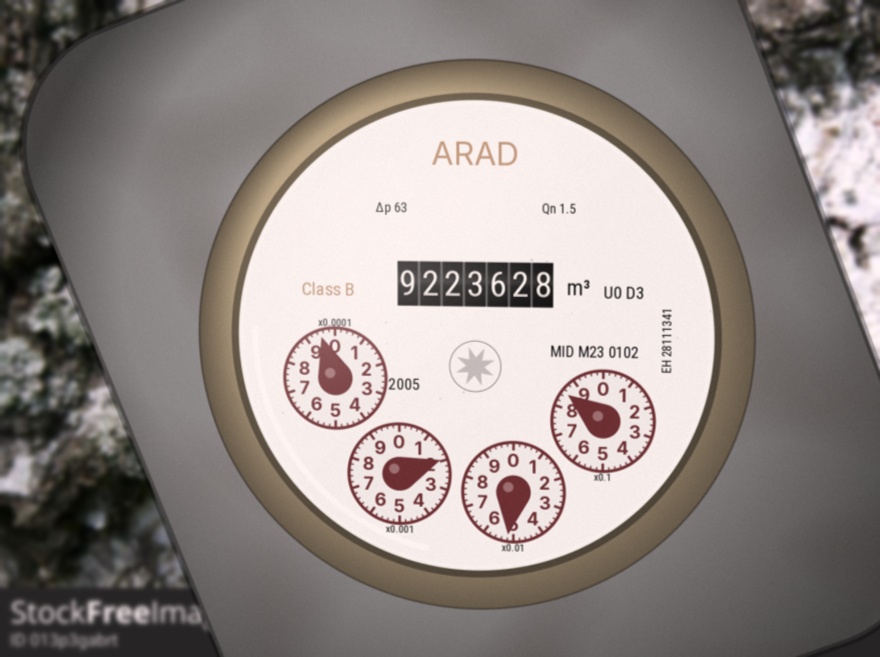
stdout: **9223628.8519** m³
